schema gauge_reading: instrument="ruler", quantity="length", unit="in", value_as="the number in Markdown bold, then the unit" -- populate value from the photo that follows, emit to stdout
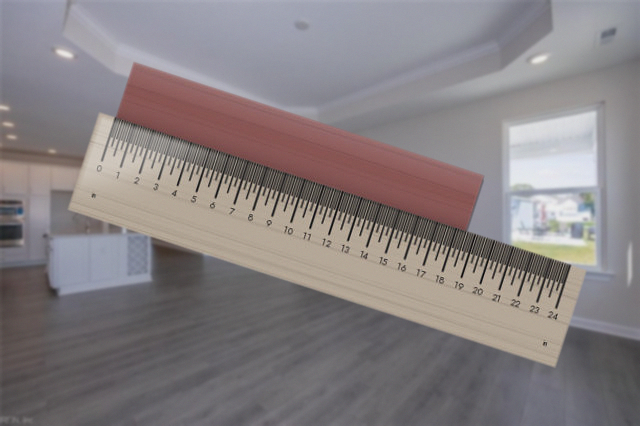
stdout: **18.5** in
